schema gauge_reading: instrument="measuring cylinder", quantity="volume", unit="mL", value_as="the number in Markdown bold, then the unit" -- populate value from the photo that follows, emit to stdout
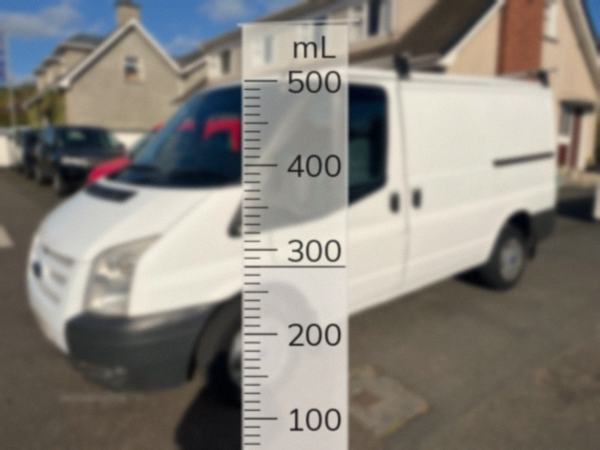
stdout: **280** mL
